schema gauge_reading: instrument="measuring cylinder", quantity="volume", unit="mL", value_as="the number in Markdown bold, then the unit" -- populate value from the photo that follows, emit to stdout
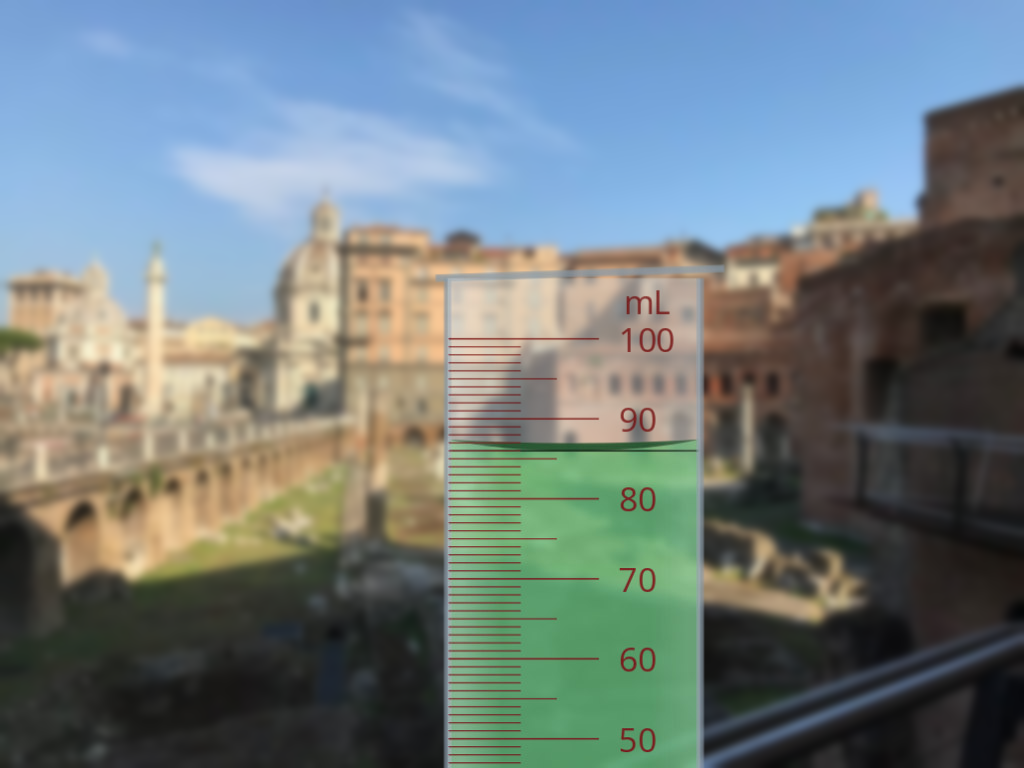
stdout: **86** mL
